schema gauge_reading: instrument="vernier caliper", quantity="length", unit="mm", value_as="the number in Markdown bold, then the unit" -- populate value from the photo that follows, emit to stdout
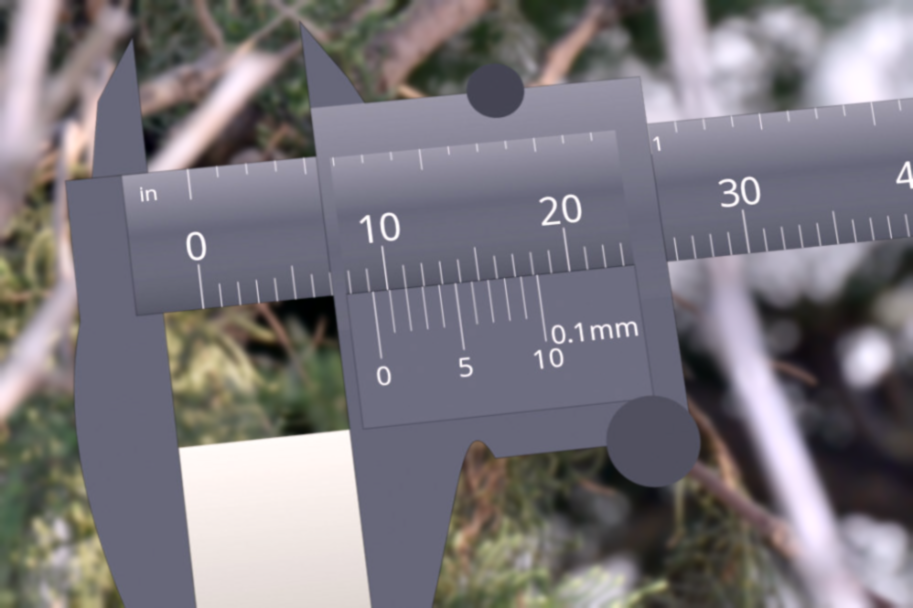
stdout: **9.2** mm
